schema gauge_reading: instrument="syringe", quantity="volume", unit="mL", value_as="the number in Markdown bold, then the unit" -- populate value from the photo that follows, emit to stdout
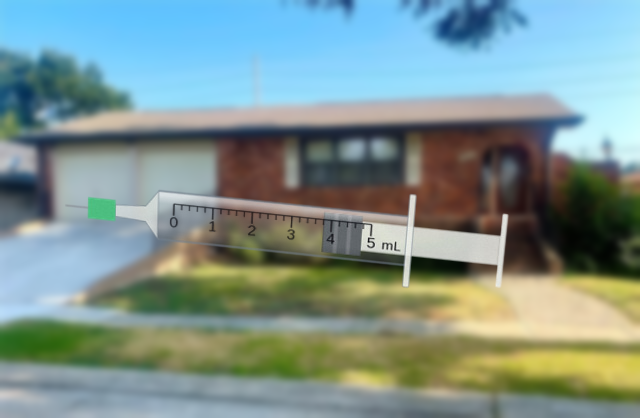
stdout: **3.8** mL
